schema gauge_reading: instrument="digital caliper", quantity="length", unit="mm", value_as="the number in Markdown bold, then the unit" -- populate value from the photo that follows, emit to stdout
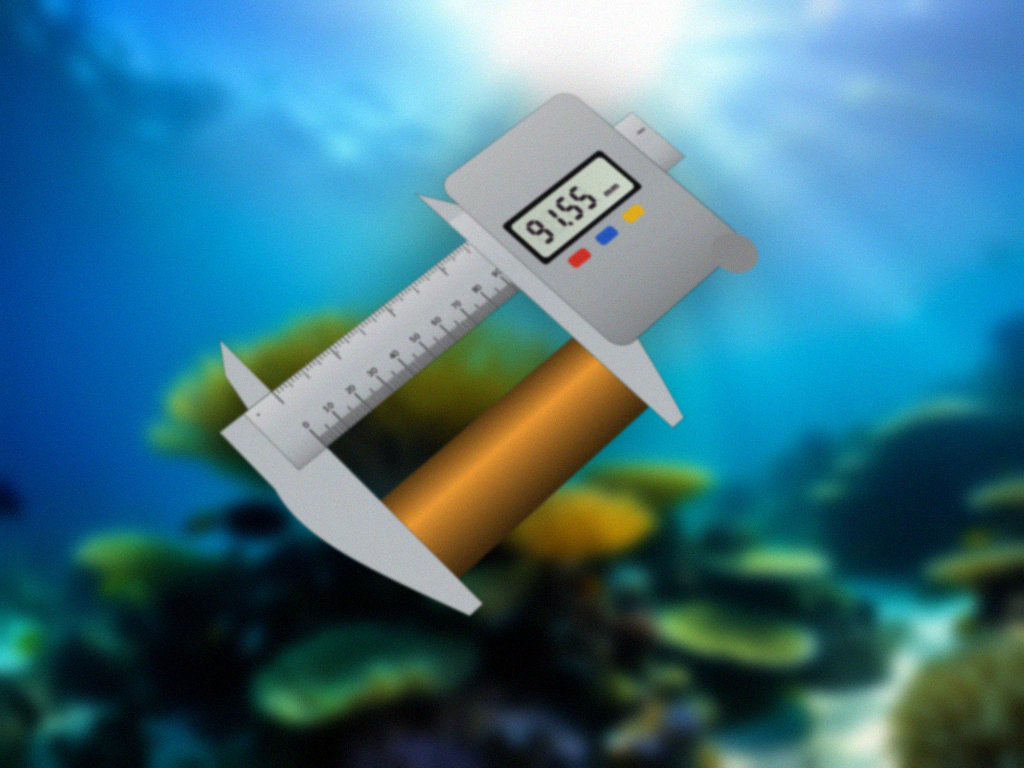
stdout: **91.55** mm
